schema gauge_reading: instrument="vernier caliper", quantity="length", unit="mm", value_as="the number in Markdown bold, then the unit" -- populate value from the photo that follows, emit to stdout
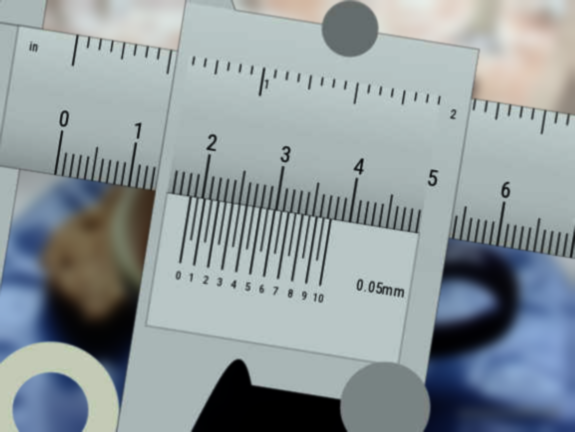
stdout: **18.4** mm
